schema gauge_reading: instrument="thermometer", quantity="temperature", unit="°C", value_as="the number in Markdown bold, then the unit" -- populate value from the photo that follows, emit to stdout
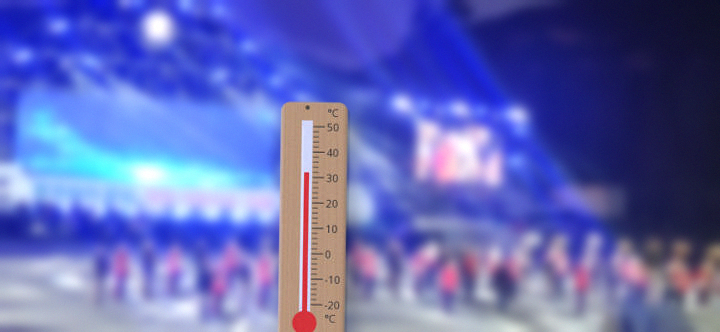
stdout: **32** °C
